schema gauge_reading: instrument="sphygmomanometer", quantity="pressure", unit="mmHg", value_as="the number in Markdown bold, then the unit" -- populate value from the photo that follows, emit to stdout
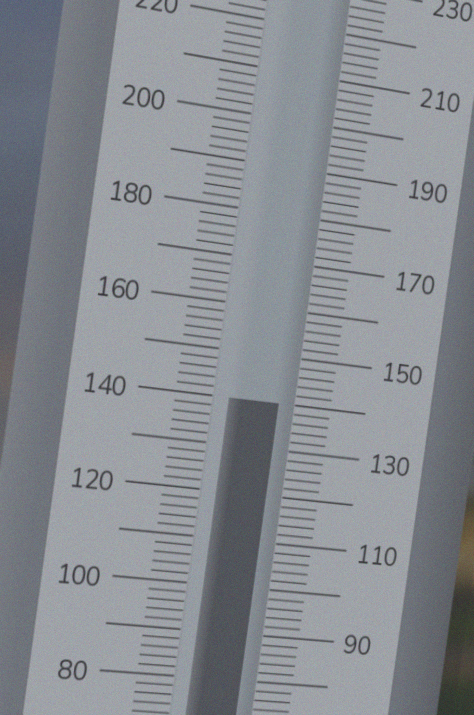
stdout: **140** mmHg
